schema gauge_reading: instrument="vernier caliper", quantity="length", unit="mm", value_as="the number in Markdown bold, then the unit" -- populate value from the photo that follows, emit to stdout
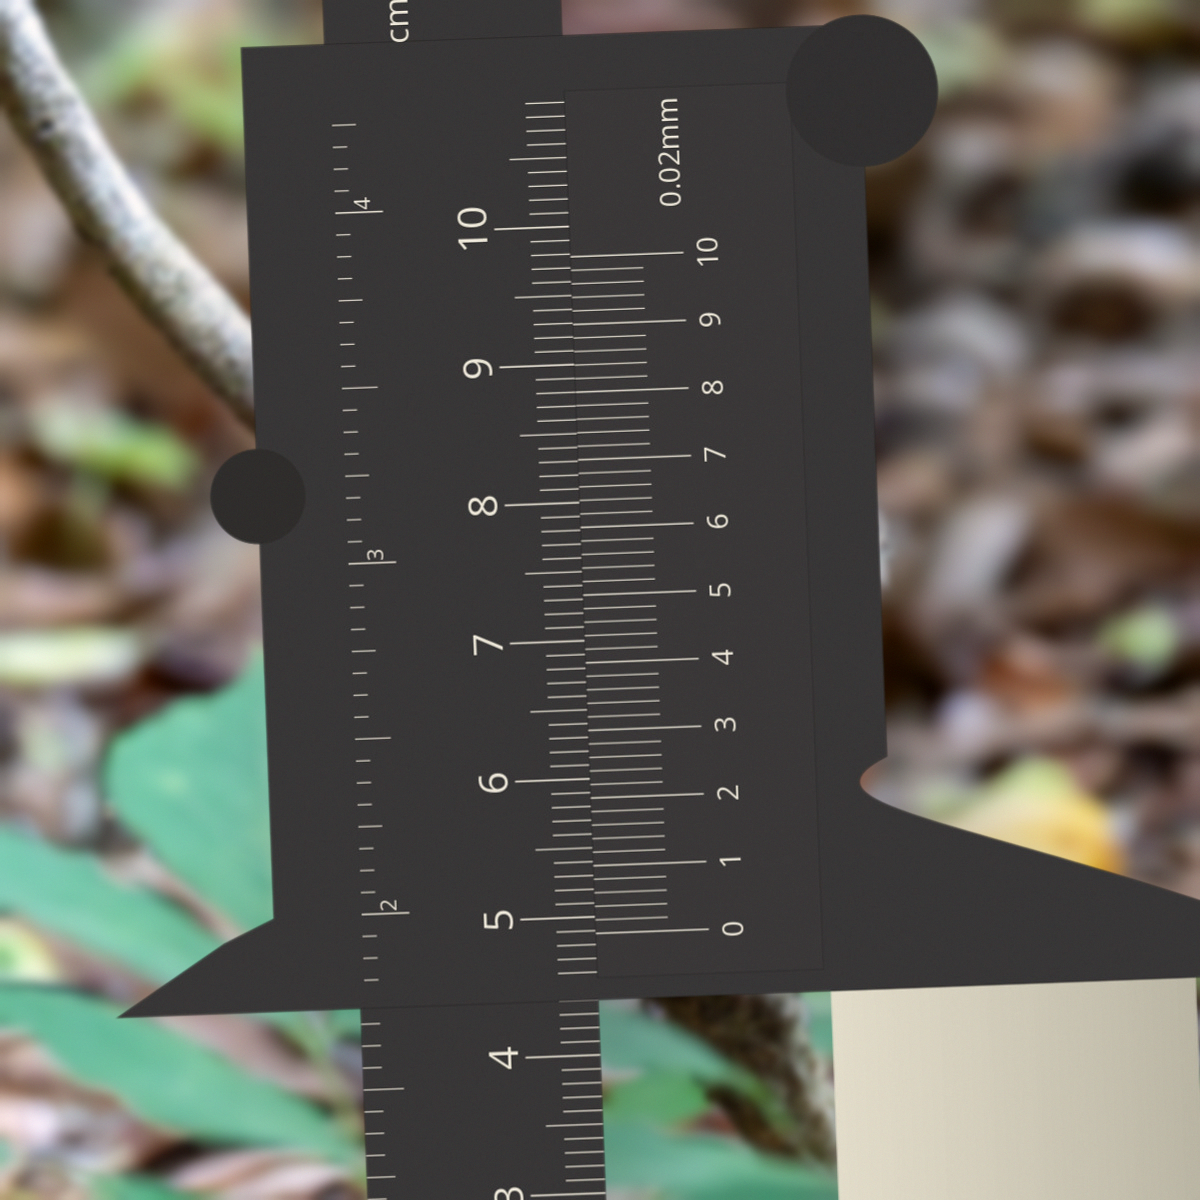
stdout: **48.8** mm
